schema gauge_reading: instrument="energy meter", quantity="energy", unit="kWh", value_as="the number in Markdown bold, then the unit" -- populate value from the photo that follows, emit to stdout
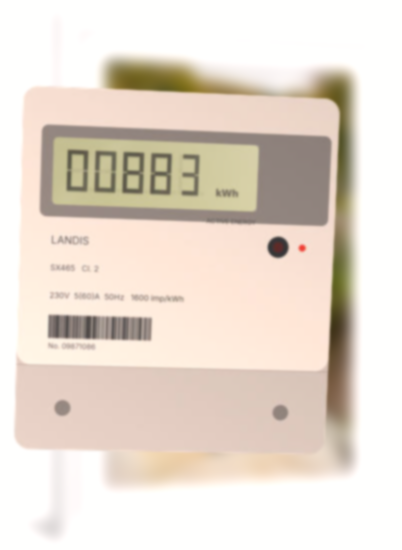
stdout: **883** kWh
